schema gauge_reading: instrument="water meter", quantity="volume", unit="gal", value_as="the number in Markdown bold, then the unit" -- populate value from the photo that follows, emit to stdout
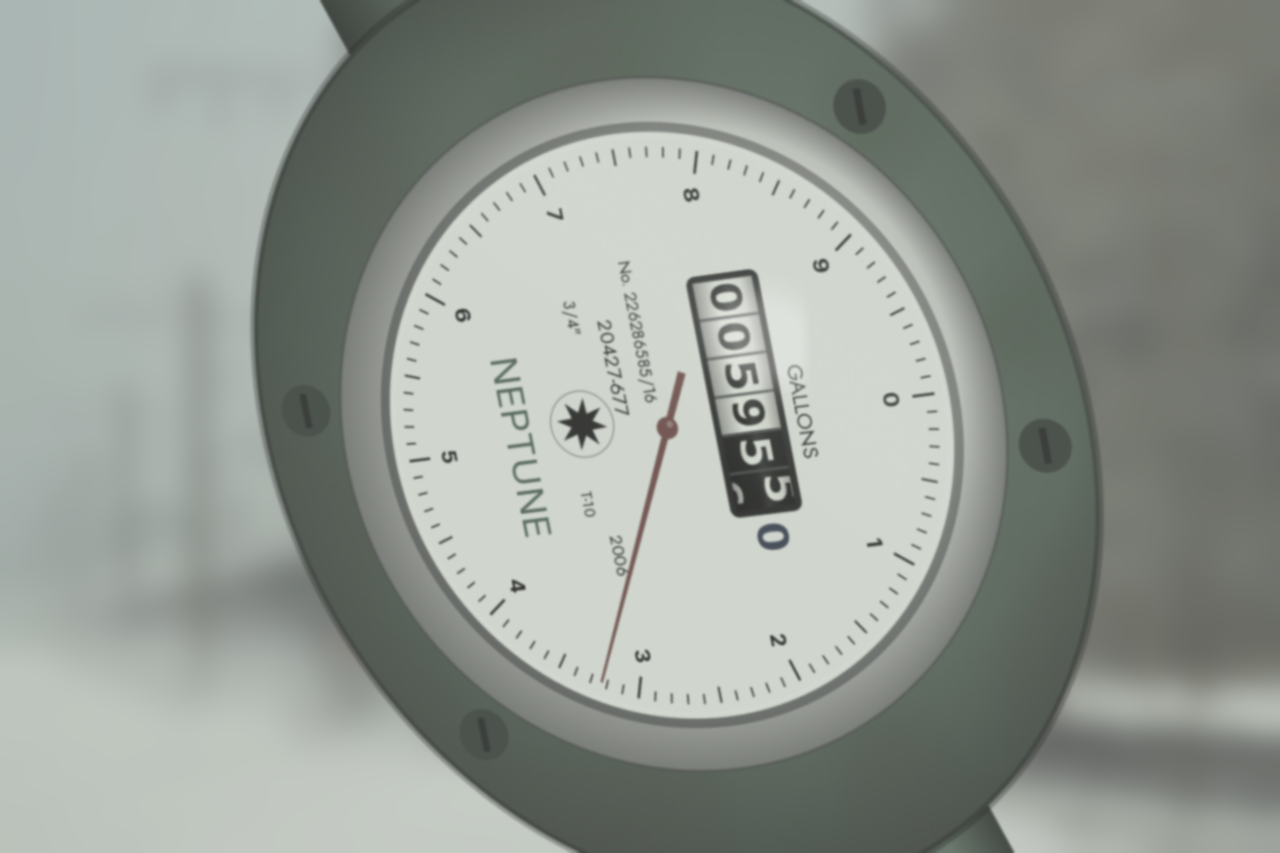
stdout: **59553.2** gal
